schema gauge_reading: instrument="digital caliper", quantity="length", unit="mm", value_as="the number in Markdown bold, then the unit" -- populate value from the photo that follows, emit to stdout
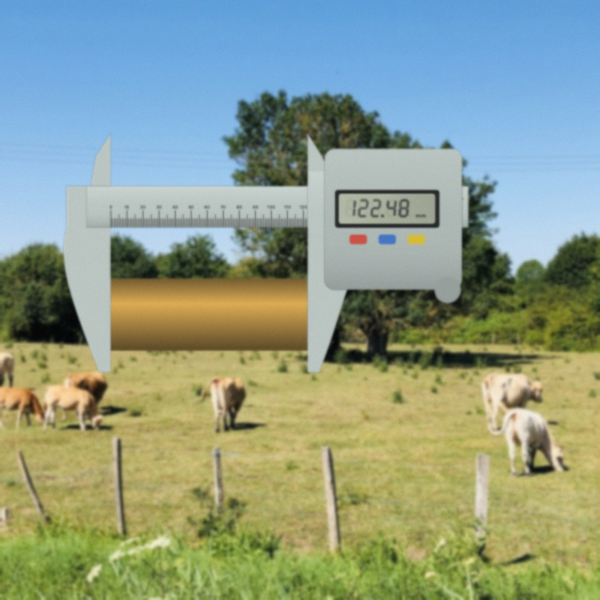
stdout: **122.48** mm
